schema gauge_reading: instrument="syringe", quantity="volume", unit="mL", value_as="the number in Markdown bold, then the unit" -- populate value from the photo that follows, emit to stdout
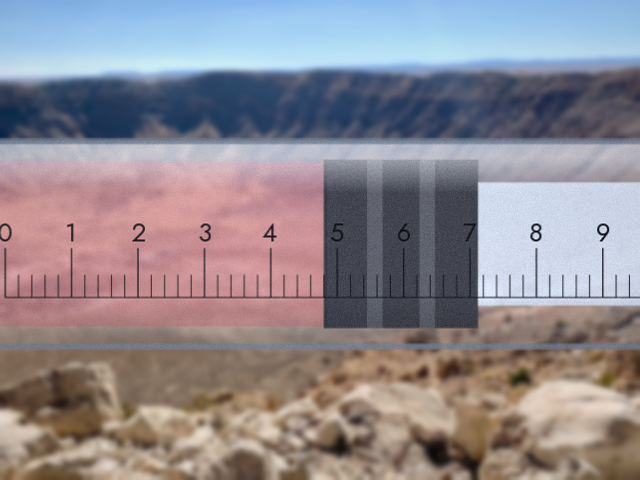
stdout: **4.8** mL
